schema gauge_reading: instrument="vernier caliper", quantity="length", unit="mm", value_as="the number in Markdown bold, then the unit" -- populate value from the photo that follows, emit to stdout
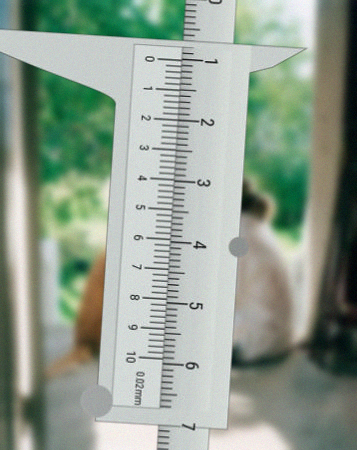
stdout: **10.2** mm
